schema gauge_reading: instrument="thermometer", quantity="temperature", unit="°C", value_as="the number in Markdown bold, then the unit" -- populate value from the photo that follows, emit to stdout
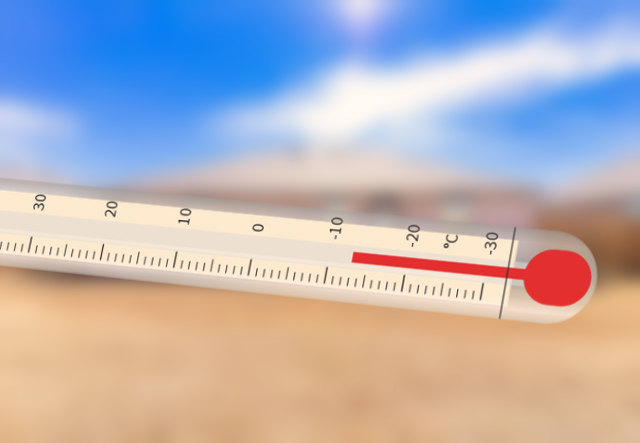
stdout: **-13** °C
